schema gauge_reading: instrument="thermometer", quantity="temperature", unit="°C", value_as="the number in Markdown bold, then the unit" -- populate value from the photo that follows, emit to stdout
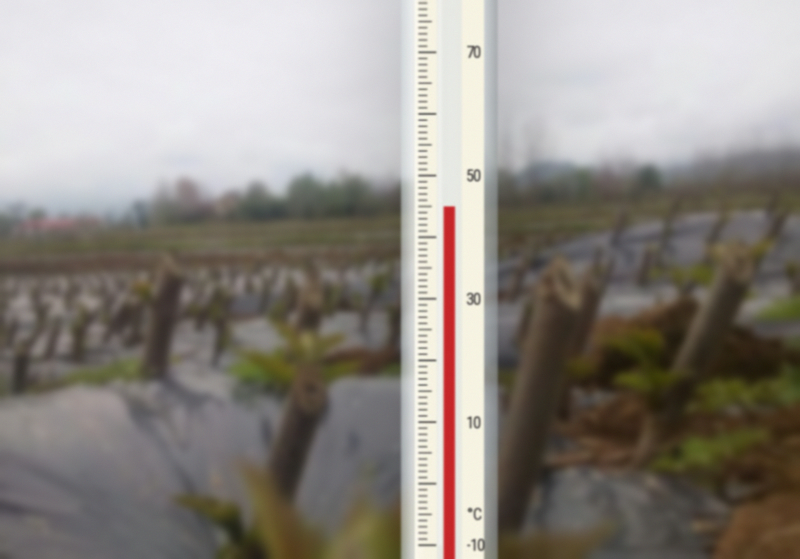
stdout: **45** °C
